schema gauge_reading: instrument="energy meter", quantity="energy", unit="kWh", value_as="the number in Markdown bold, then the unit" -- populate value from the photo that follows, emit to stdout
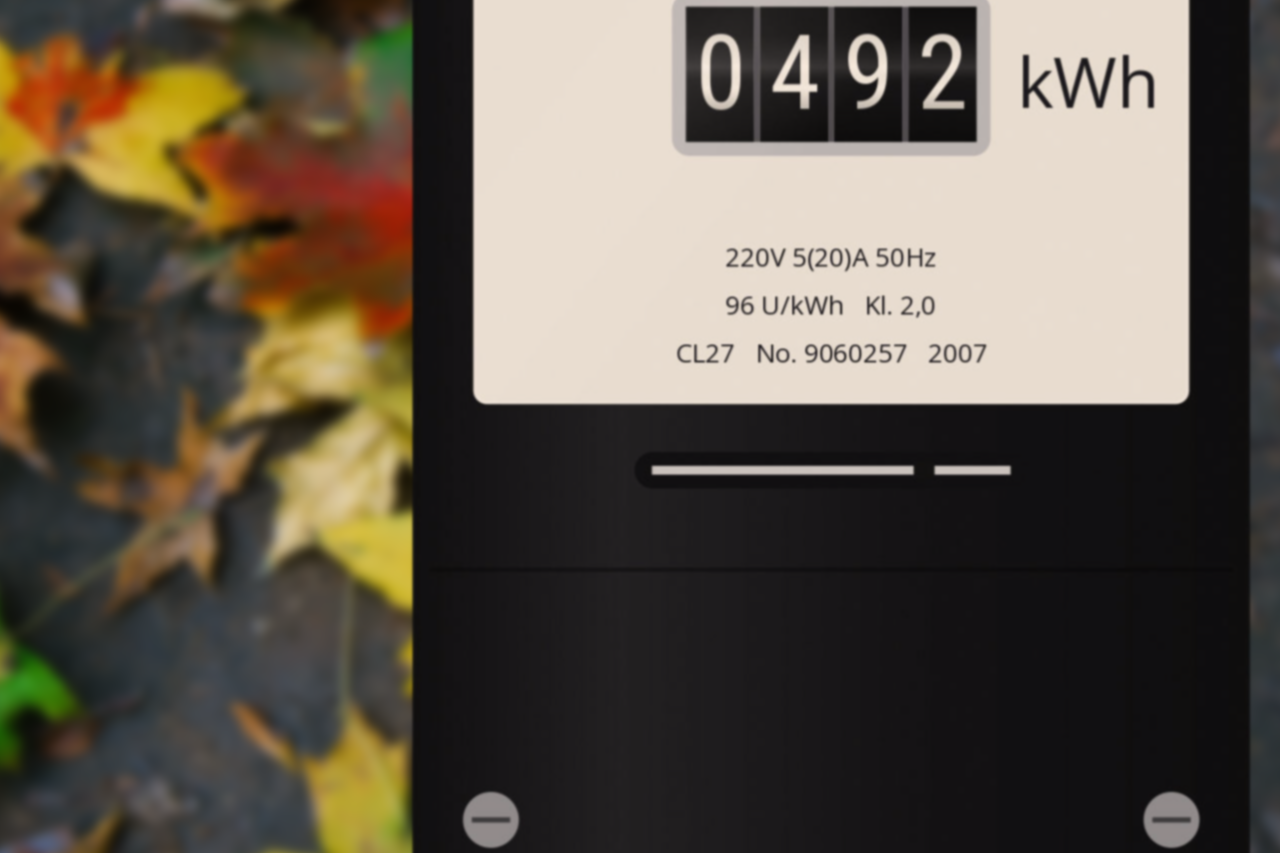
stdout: **492** kWh
